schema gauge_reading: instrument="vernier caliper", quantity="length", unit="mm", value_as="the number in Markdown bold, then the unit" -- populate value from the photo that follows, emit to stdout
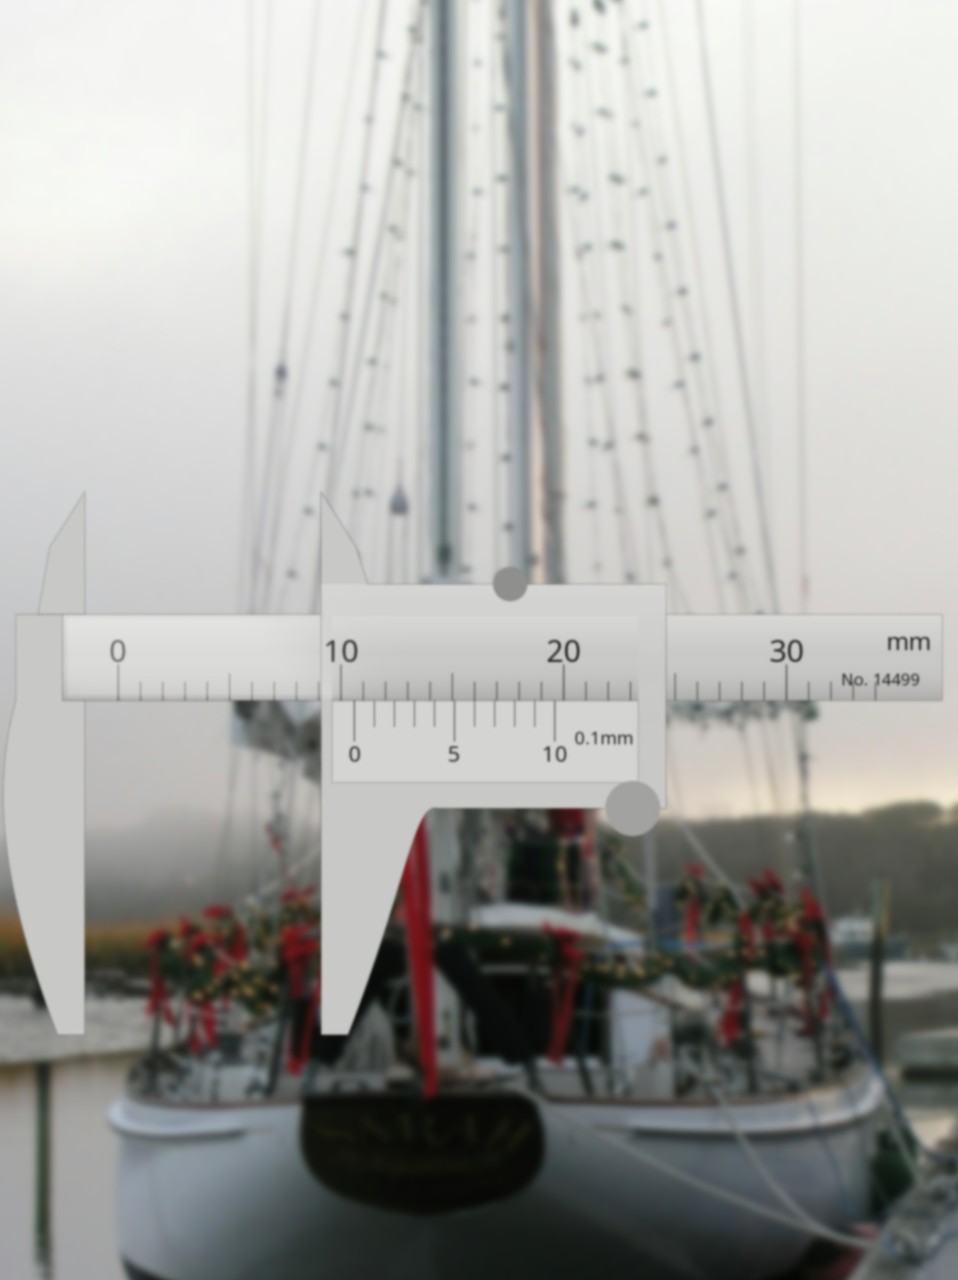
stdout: **10.6** mm
